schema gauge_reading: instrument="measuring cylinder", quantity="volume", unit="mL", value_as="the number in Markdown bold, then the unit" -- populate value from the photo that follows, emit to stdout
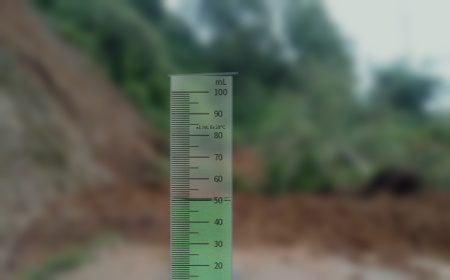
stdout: **50** mL
